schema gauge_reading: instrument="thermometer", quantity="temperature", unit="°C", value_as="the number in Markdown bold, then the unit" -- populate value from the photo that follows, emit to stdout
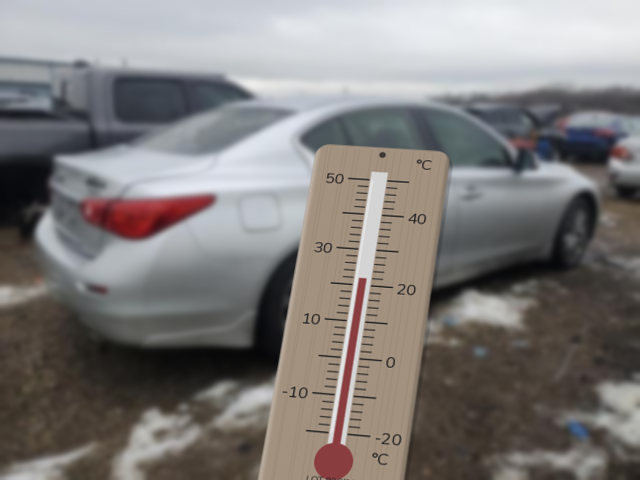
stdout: **22** °C
